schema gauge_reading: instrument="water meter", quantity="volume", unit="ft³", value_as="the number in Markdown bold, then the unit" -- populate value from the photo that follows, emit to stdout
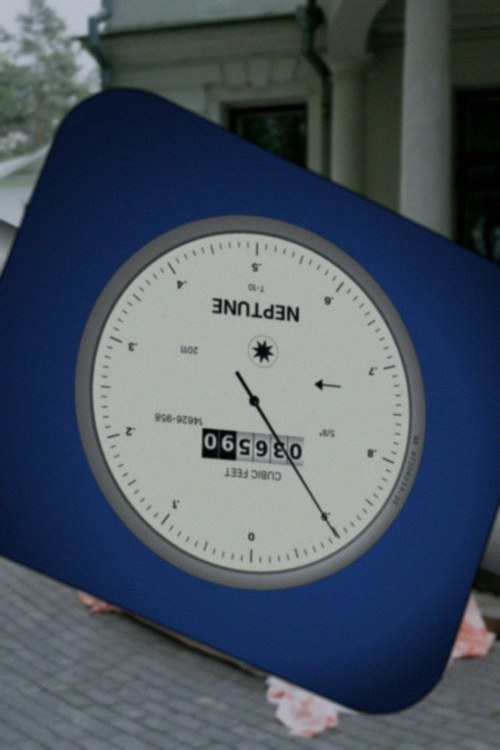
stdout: **36589.90** ft³
